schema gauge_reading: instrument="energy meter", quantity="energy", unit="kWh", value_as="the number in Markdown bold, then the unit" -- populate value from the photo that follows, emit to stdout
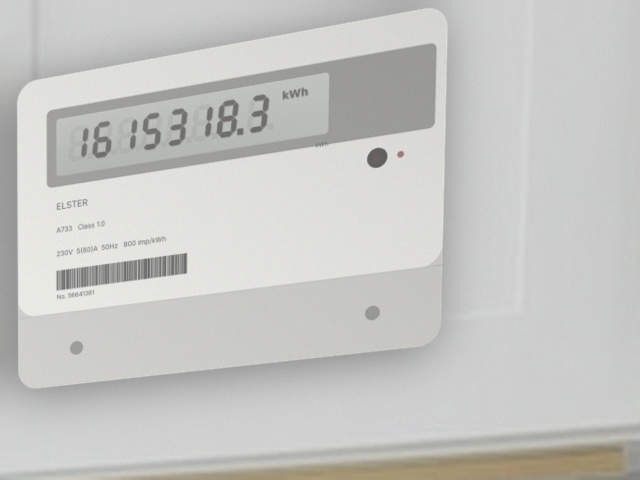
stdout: **1615318.3** kWh
